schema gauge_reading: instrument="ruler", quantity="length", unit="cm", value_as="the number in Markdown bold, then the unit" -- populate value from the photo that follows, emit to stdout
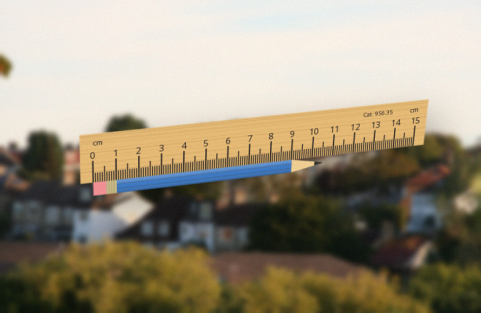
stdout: **10.5** cm
